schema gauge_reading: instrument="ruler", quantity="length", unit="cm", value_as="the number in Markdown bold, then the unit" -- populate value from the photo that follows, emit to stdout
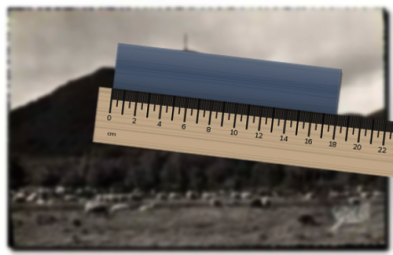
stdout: **18** cm
